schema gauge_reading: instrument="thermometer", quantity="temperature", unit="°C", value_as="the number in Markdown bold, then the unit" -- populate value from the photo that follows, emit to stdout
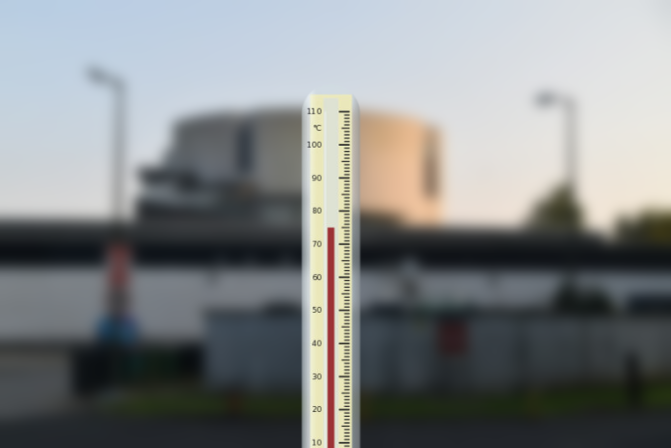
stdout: **75** °C
